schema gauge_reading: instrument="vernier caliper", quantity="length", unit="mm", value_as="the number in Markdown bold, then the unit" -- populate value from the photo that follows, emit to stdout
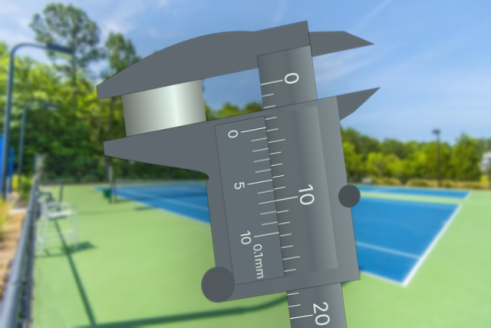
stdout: **3.7** mm
